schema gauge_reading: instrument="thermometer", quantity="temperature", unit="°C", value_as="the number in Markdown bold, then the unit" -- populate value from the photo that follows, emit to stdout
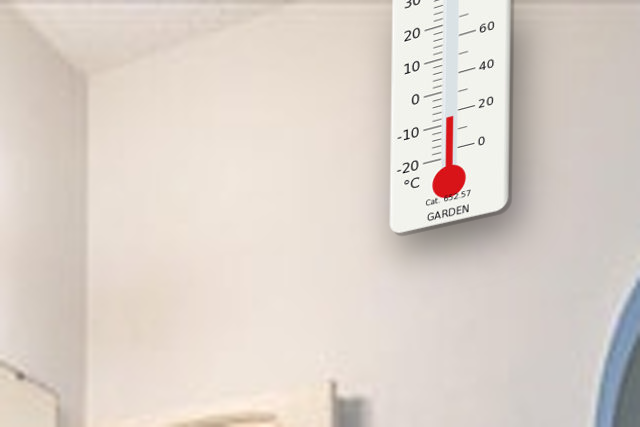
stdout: **-8** °C
